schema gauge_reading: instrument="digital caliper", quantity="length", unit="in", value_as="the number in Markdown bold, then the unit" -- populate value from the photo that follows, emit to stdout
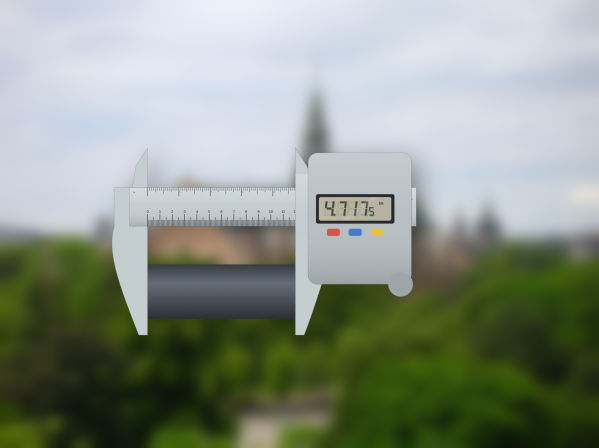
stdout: **4.7175** in
